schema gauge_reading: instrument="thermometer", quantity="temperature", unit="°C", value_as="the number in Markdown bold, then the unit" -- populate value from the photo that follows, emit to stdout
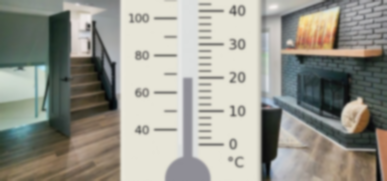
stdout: **20** °C
